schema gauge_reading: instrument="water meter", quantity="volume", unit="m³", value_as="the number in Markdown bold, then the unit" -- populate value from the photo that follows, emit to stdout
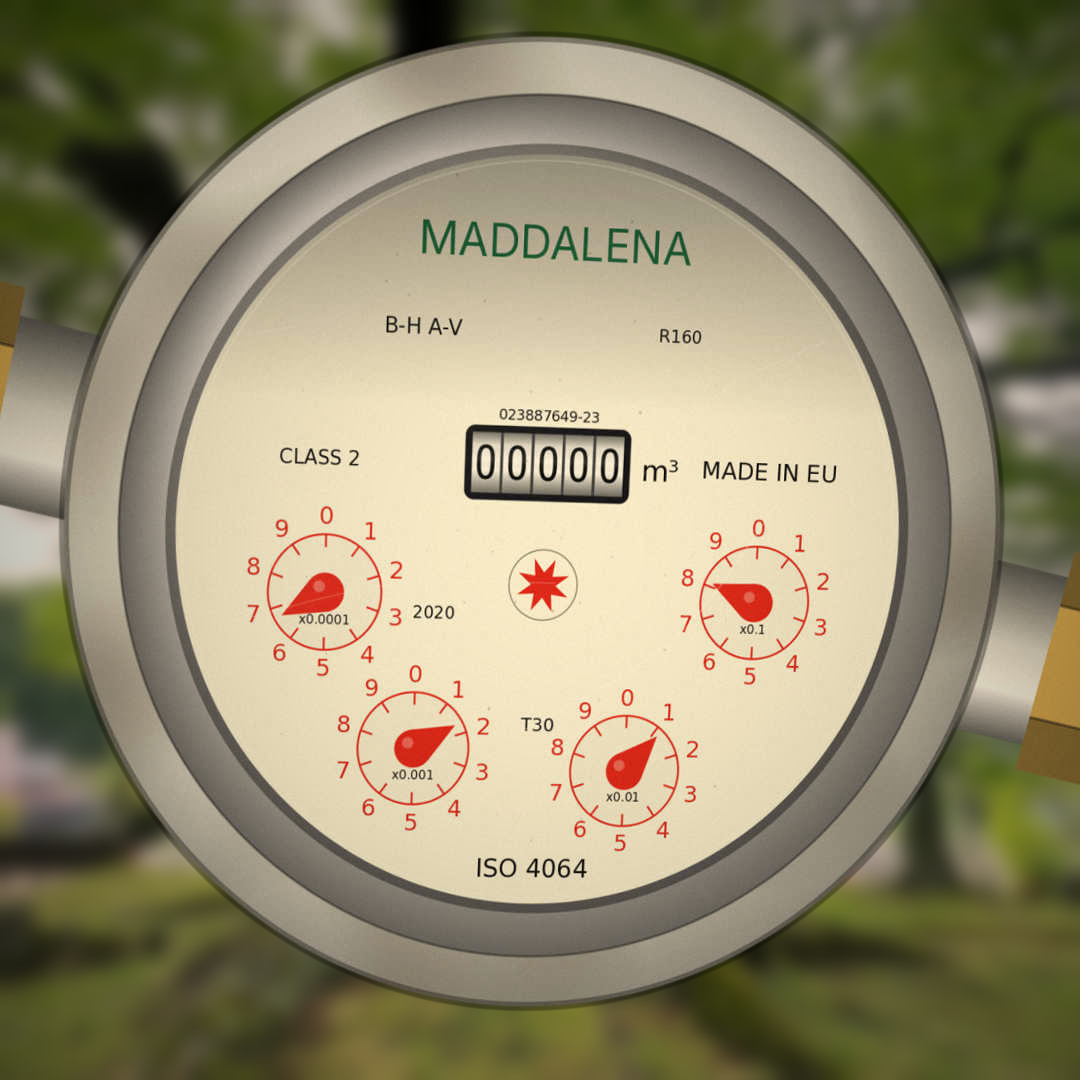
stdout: **0.8116** m³
